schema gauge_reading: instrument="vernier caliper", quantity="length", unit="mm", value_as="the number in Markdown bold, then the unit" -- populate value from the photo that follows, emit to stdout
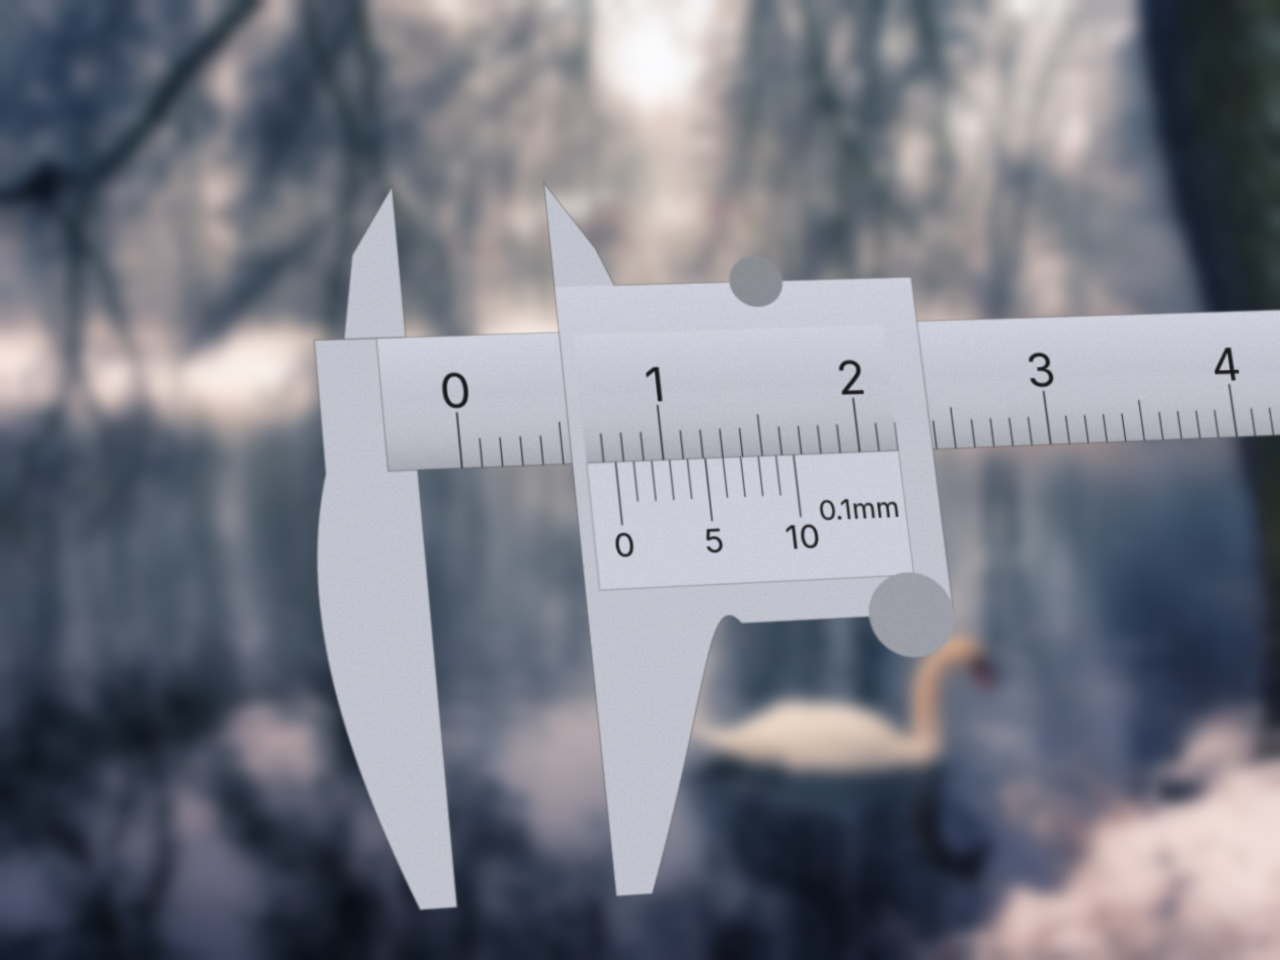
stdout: **7.6** mm
